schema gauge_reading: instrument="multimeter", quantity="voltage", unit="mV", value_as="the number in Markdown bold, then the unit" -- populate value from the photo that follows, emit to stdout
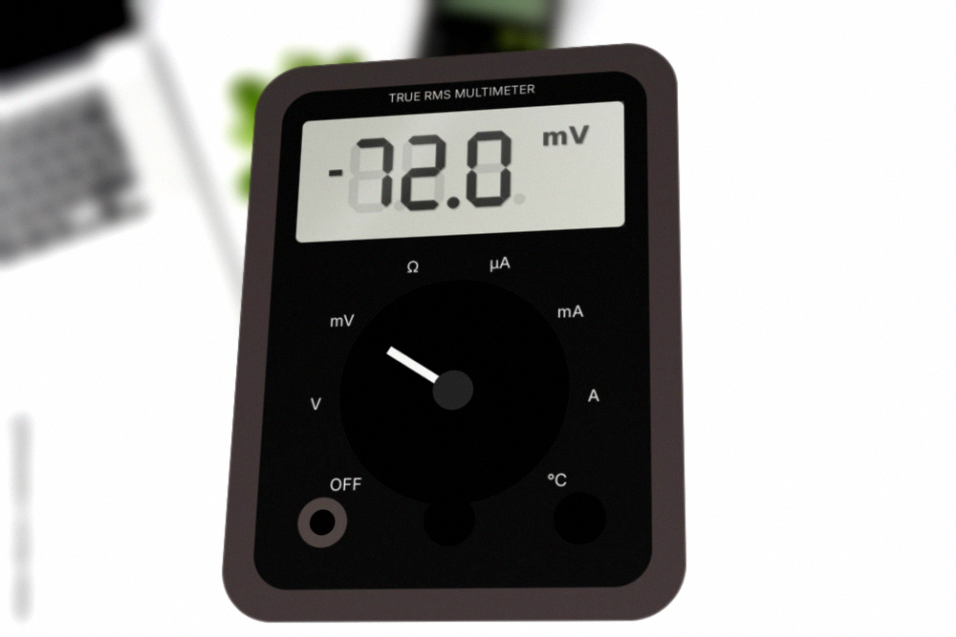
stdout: **-72.0** mV
